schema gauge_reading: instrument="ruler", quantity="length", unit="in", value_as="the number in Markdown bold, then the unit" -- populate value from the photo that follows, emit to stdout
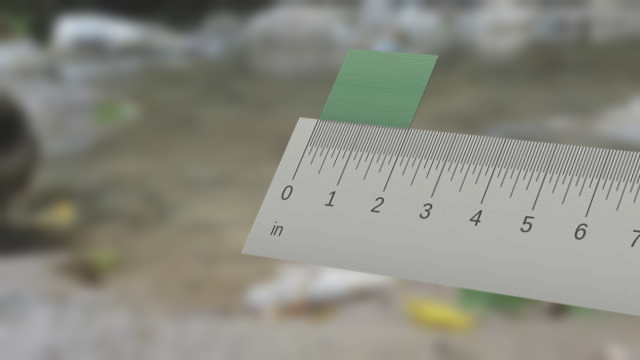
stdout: **2** in
